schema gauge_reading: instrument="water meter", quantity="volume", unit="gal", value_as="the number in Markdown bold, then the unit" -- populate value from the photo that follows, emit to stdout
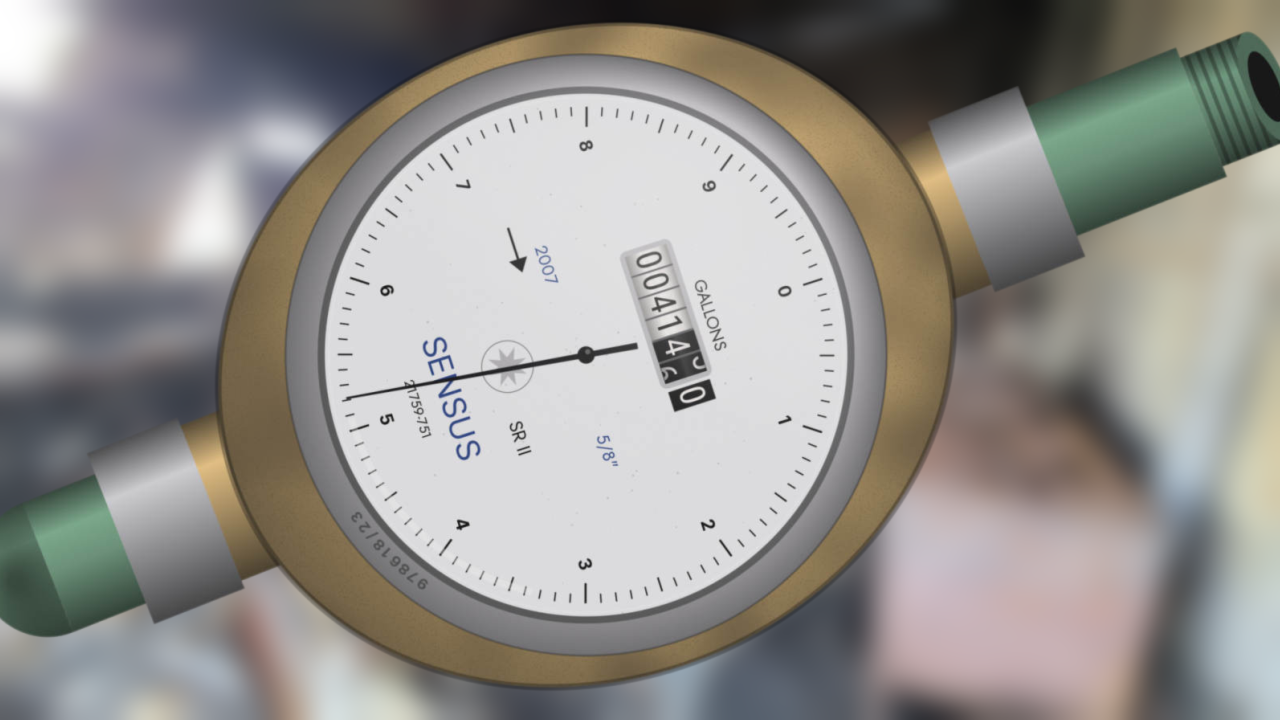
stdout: **41455.2** gal
